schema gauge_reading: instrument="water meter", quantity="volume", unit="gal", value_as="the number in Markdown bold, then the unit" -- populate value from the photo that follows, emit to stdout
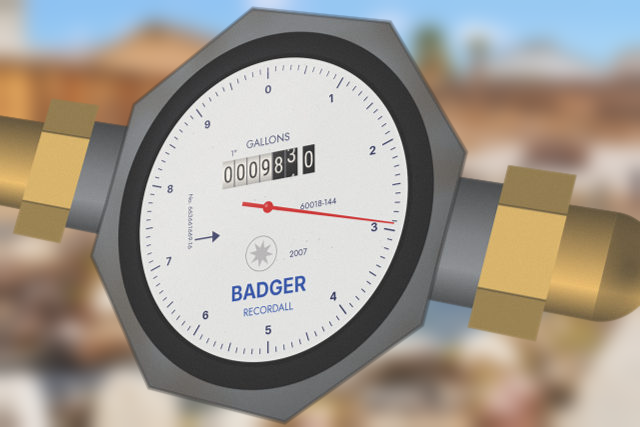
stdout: **9832.9** gal
